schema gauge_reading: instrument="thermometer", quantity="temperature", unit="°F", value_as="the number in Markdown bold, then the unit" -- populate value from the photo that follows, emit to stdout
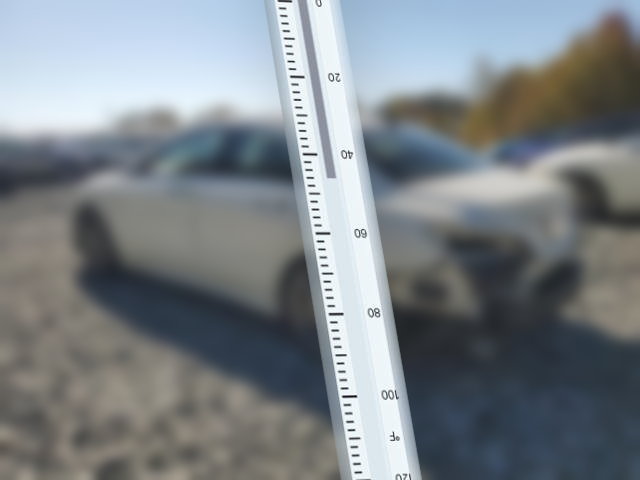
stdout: **46** °F
